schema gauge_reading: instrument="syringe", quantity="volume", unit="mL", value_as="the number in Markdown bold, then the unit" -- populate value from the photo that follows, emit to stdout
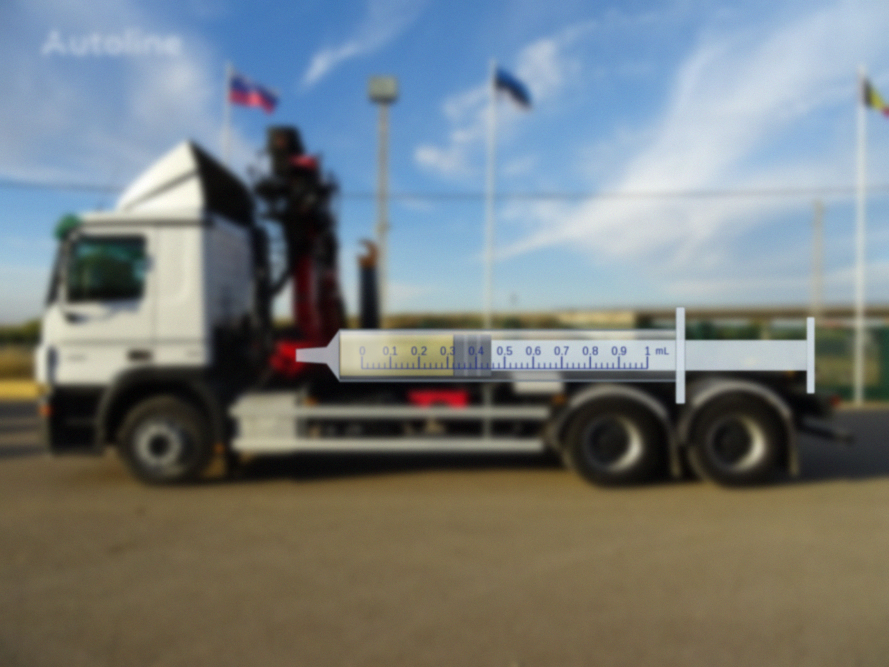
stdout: **0.32** mL
